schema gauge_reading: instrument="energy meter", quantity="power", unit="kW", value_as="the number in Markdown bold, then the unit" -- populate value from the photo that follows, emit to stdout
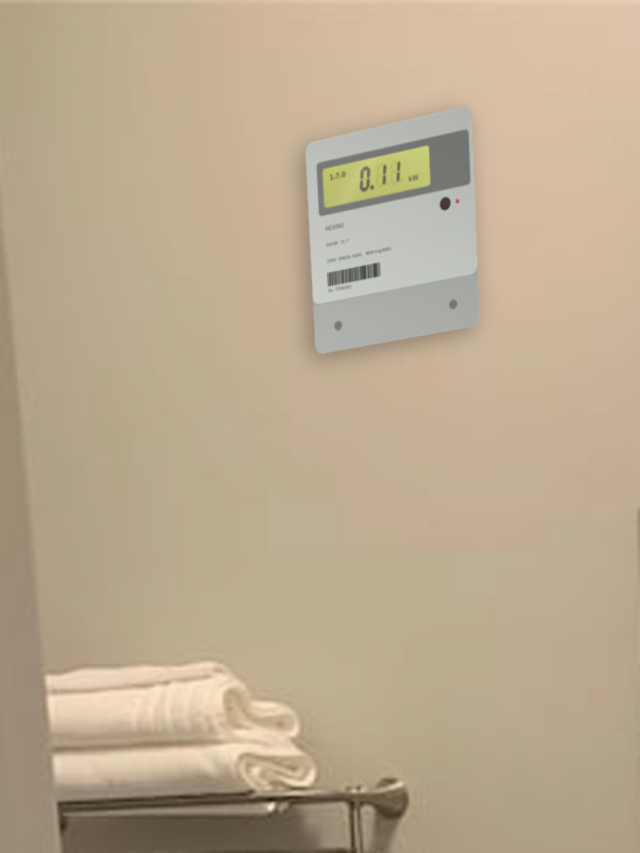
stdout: **0.11** kW
